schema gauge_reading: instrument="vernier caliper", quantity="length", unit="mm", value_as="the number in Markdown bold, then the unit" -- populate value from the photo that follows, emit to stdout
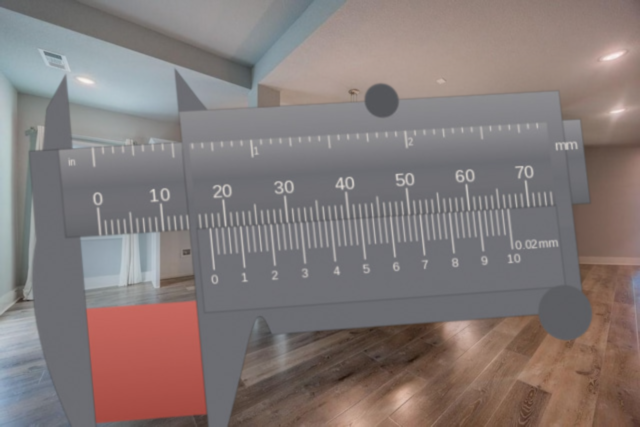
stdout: **17.5** mm
